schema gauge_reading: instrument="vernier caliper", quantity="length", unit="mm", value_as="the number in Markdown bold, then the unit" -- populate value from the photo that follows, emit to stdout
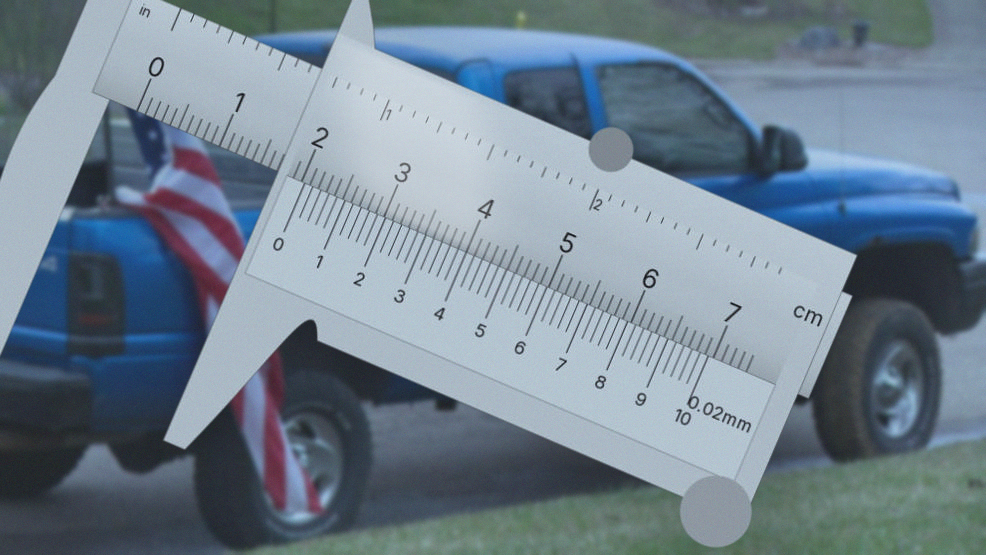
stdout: **20.4** mm
